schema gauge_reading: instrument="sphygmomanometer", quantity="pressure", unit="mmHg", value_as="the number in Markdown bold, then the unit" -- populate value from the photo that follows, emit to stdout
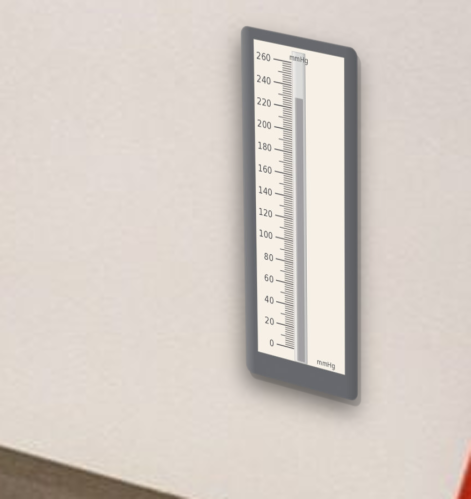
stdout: **230** mmHg
